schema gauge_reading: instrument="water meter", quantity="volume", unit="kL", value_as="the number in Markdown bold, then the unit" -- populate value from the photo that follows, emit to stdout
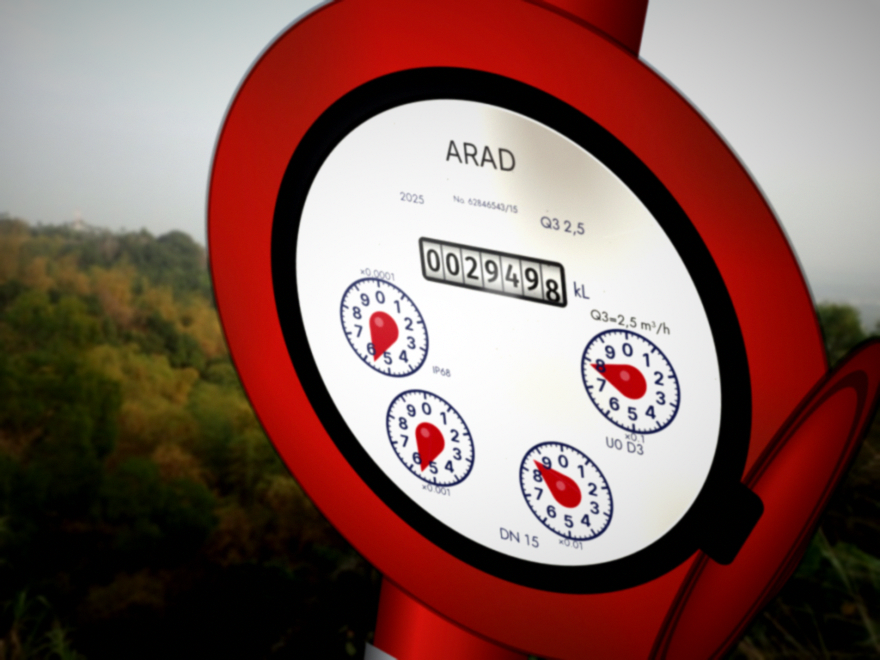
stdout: **29497.7855** kL
